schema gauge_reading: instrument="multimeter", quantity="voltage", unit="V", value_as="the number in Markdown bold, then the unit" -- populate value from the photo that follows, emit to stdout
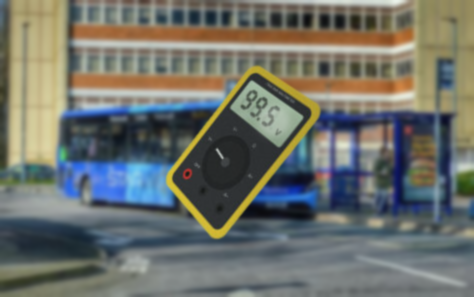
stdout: **99.5** V
